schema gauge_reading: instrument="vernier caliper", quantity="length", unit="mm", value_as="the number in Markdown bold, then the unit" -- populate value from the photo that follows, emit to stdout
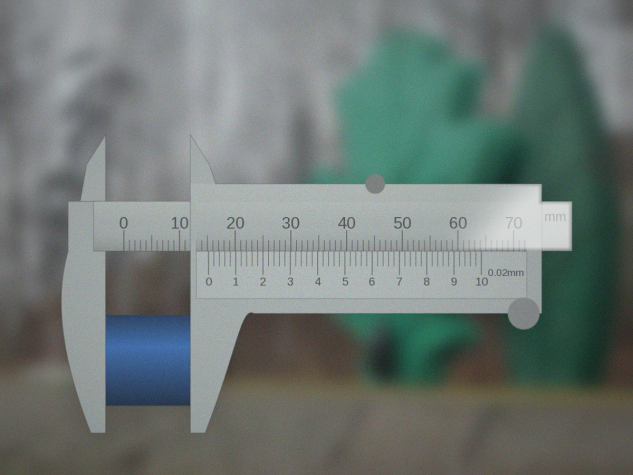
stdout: **15.2** mm
